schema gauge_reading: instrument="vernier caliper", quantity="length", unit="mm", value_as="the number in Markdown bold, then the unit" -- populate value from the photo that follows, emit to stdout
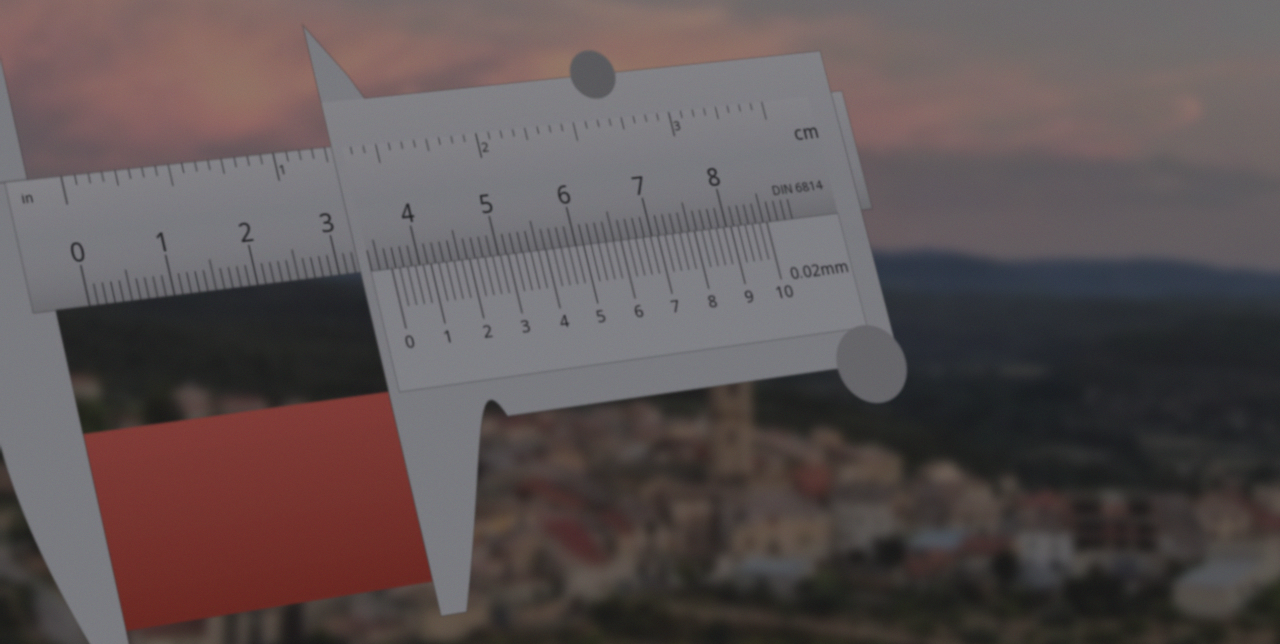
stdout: **36.5** mm
